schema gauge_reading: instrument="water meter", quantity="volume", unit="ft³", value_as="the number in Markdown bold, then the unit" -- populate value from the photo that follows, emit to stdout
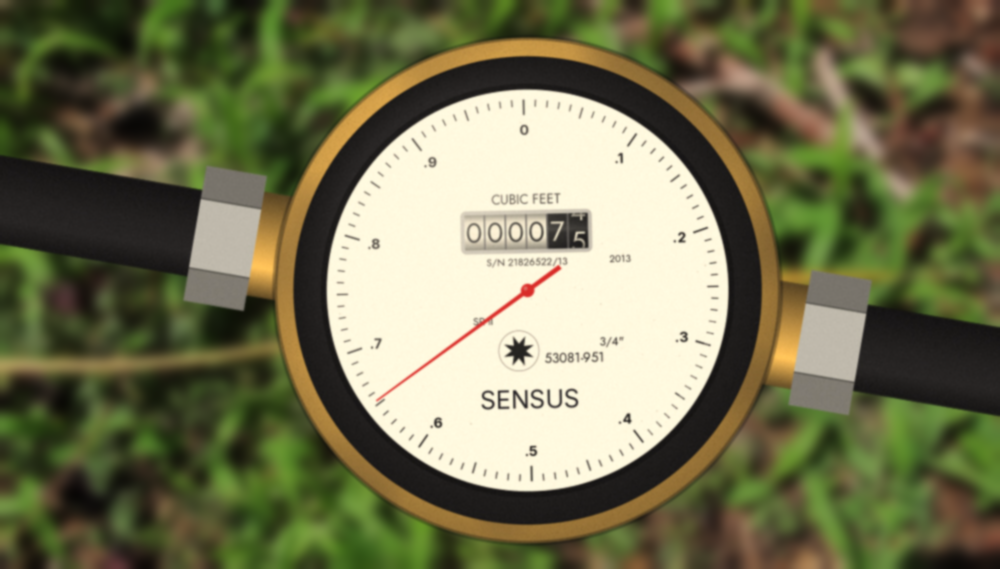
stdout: **74.65** ft³
